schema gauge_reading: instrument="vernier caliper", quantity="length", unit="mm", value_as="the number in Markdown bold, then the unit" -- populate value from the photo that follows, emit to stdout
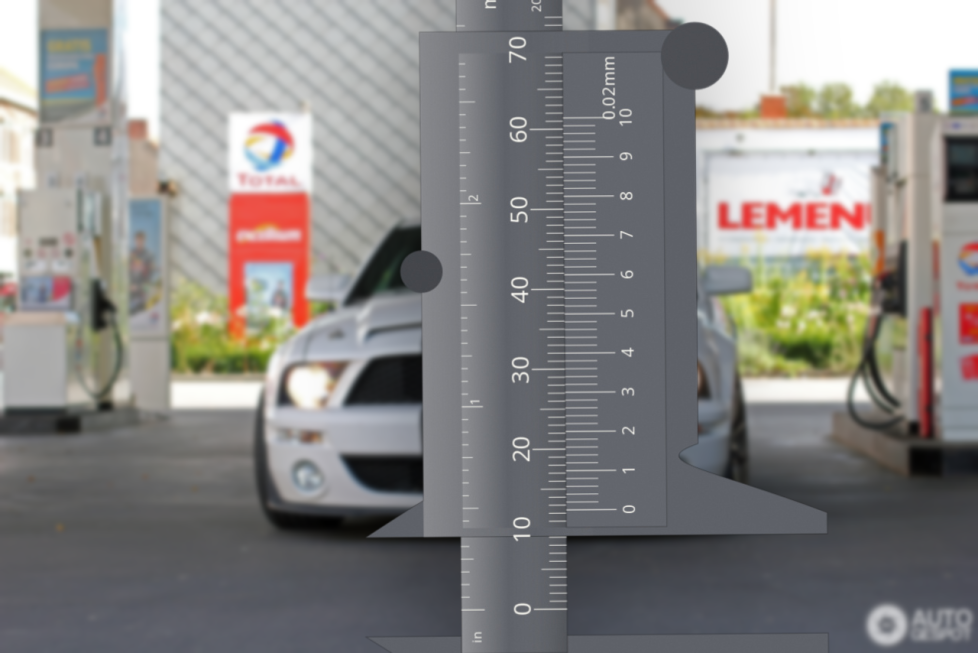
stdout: **12.4** mm
